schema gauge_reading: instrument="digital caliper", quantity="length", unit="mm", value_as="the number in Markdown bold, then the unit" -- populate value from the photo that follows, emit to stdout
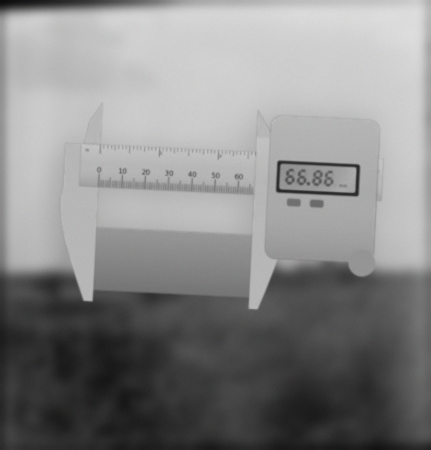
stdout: **66.86** mm
